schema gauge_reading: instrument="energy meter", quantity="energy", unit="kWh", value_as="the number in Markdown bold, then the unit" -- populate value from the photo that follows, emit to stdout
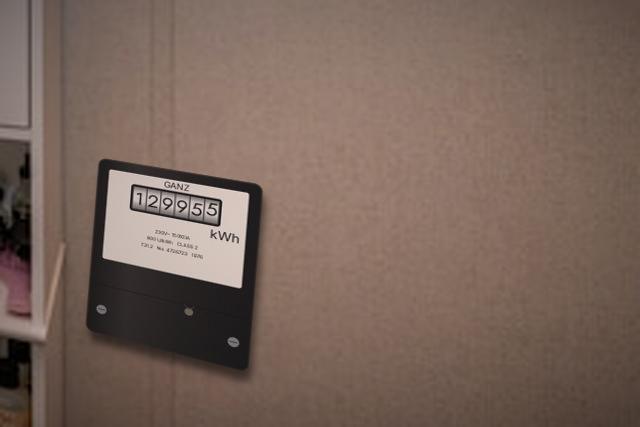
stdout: **129955** kWh
